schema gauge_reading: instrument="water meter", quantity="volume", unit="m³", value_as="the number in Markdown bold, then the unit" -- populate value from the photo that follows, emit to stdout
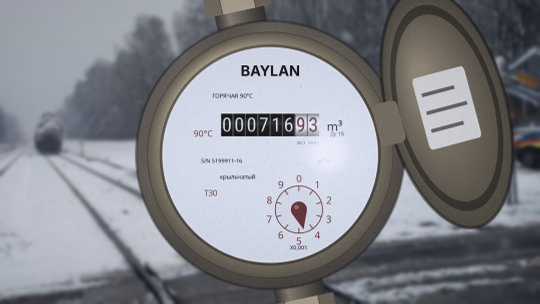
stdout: **716.934** m³
